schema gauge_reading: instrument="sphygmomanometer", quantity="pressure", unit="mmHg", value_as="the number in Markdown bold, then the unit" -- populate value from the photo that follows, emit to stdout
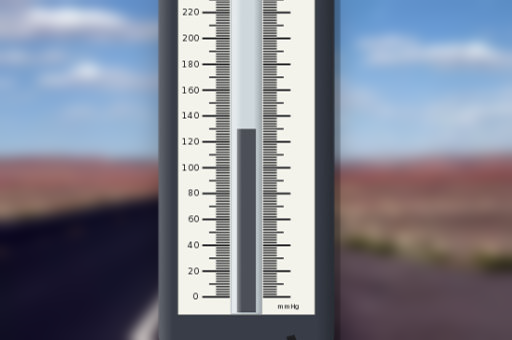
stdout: **130** mmHg
